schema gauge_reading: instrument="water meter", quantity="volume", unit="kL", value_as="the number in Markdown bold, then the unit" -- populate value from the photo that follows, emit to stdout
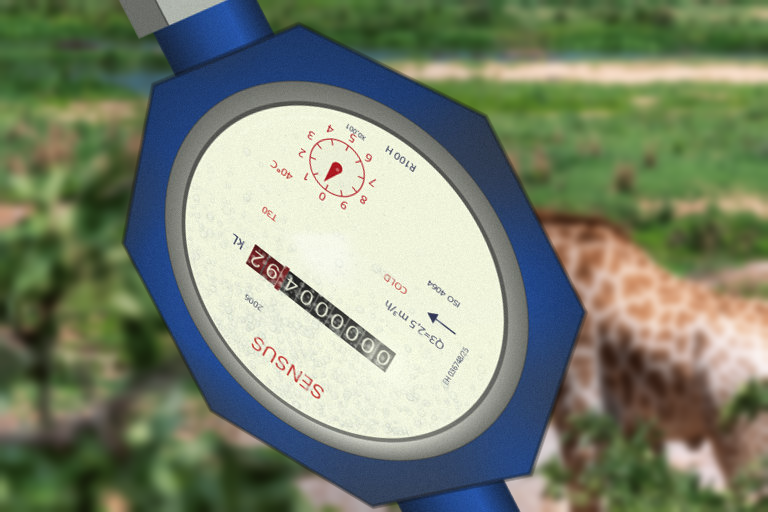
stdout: **4.920** kL
